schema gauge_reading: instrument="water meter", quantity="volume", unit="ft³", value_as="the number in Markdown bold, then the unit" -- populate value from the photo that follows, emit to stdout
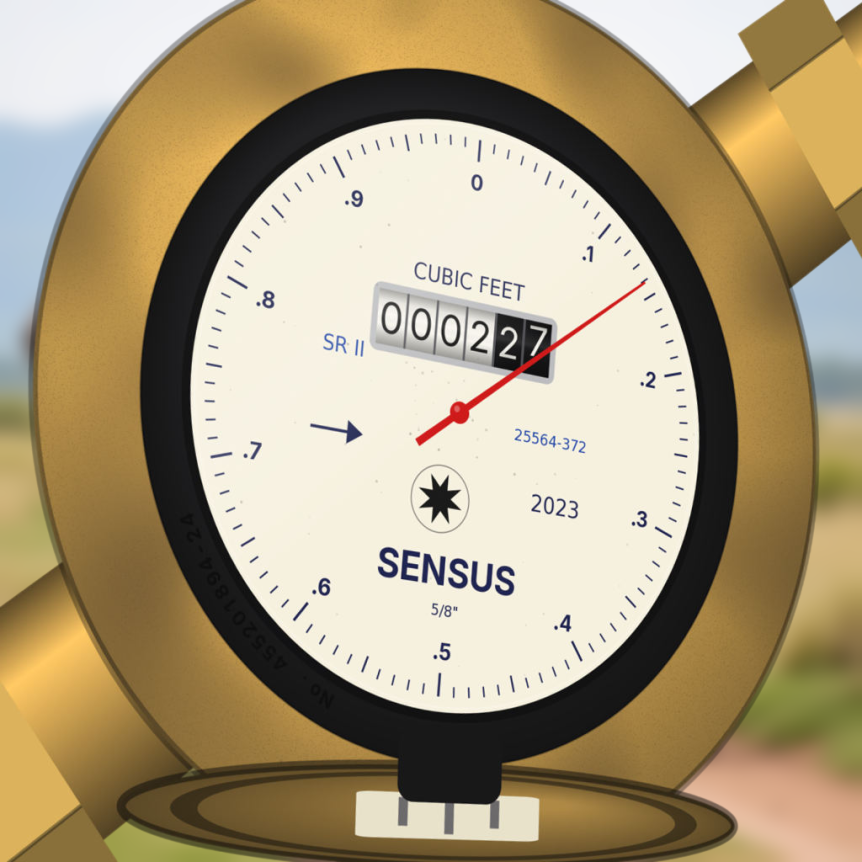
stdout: **227.14** ft³
